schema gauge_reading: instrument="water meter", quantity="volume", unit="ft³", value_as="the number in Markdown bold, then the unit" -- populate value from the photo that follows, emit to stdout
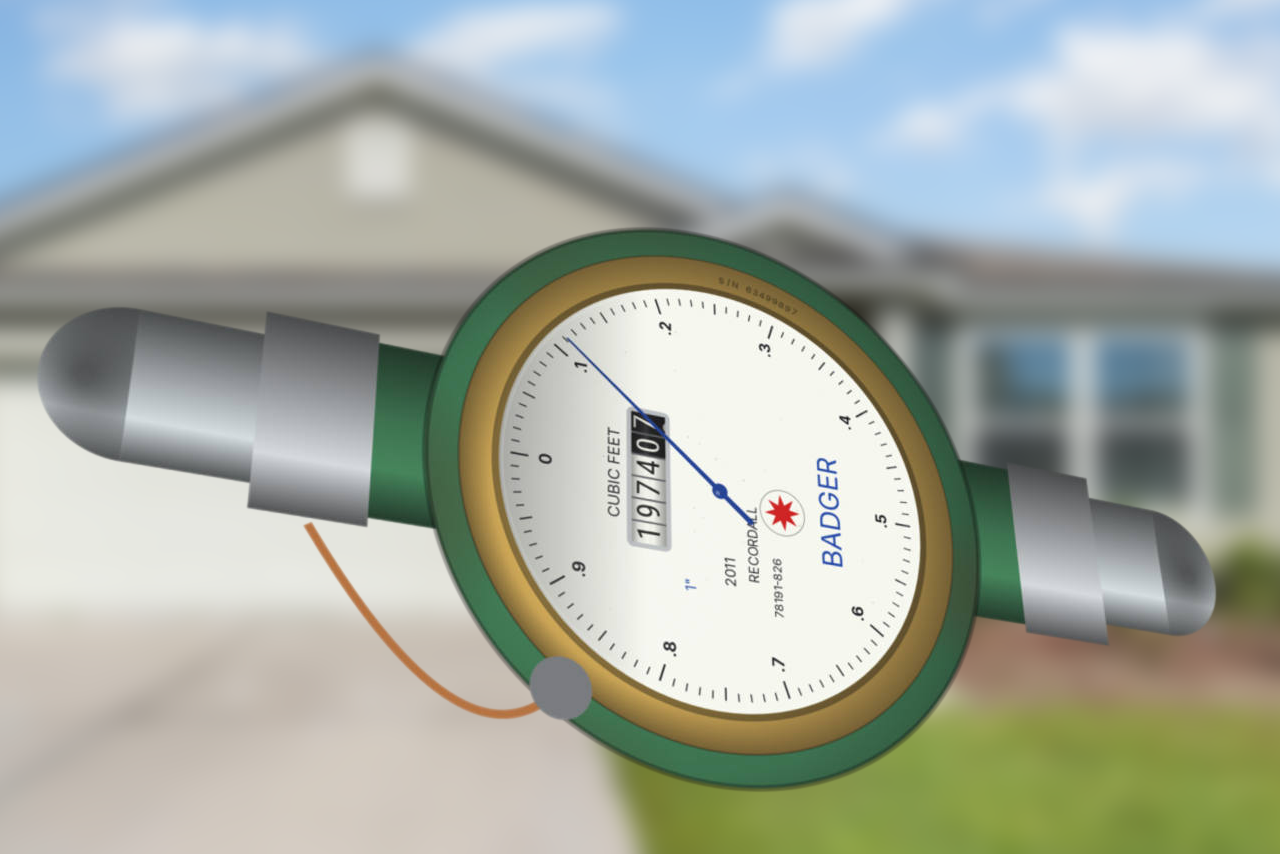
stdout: **197407.11** ft³
